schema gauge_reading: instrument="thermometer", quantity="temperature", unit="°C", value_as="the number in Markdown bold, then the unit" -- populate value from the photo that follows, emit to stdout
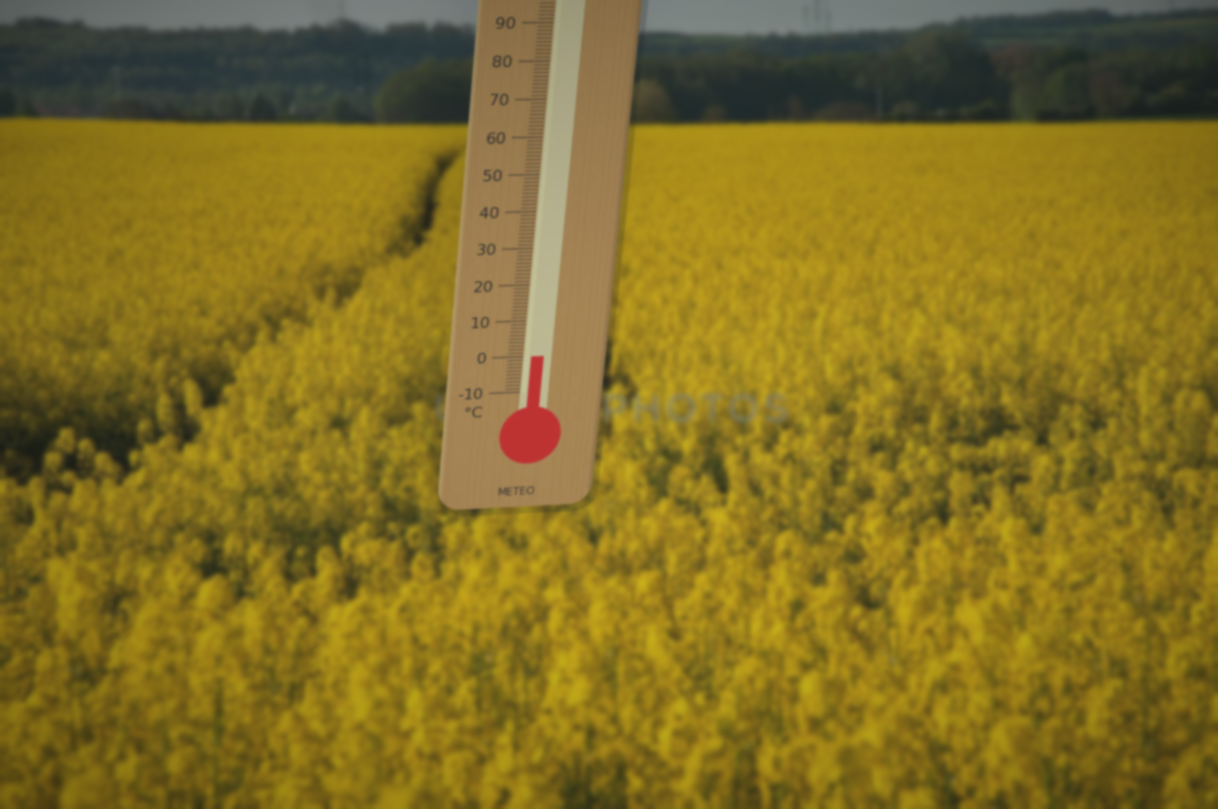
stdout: **0** °C
